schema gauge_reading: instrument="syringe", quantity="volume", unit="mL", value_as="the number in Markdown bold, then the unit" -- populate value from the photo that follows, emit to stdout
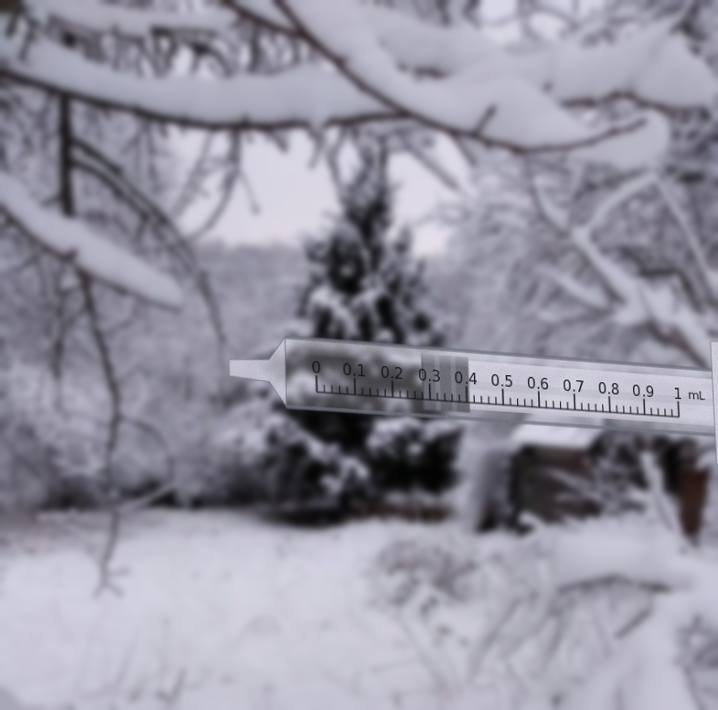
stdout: **0.28** mL
